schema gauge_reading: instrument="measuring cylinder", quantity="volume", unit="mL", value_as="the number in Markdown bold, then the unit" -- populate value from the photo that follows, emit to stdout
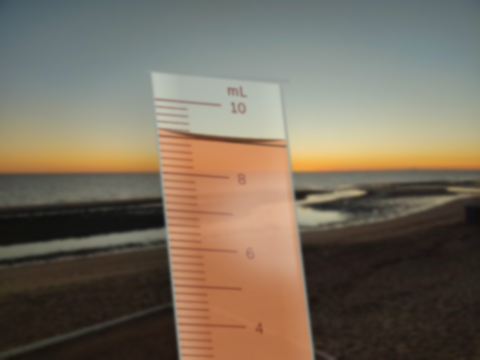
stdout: **9** mL
